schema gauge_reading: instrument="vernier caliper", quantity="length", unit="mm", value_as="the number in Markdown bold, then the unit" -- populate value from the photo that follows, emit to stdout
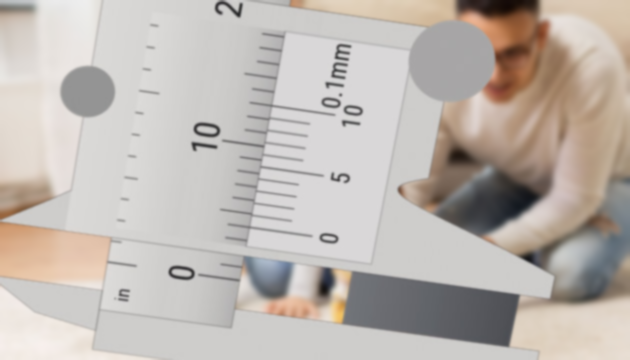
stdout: **4.0** mm
